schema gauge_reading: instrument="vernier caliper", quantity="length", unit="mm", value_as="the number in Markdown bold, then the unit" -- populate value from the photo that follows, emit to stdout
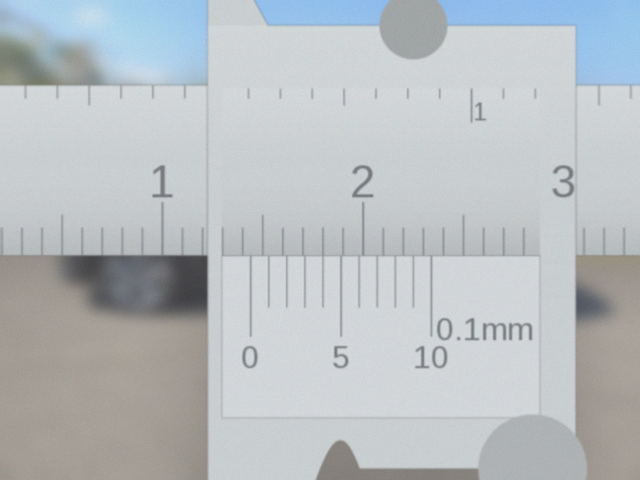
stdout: **14.4** mm
